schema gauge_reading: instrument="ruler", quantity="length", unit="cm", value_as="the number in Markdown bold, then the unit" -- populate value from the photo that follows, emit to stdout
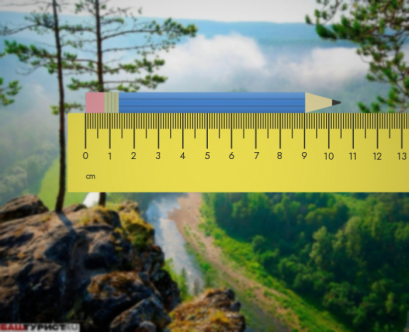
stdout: **10.5** cm
